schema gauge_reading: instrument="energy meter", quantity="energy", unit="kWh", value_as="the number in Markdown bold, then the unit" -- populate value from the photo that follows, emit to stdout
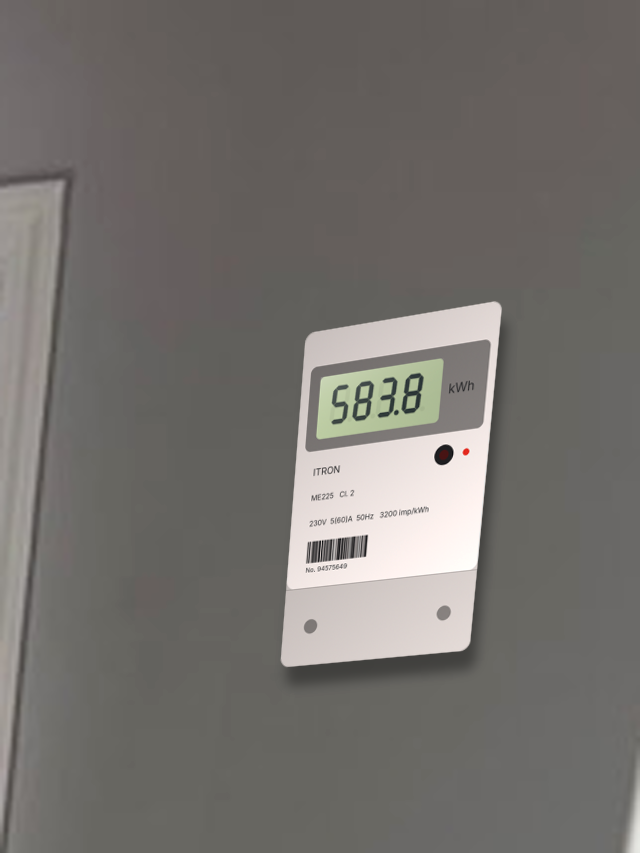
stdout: **583.8** kWh
